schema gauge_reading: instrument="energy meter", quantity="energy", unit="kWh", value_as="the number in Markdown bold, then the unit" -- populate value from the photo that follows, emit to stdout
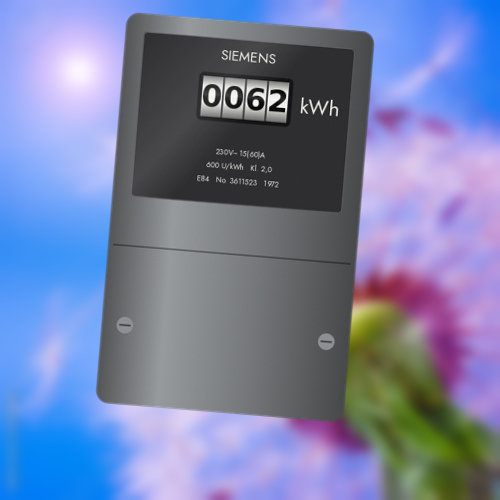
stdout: **62** kWh
